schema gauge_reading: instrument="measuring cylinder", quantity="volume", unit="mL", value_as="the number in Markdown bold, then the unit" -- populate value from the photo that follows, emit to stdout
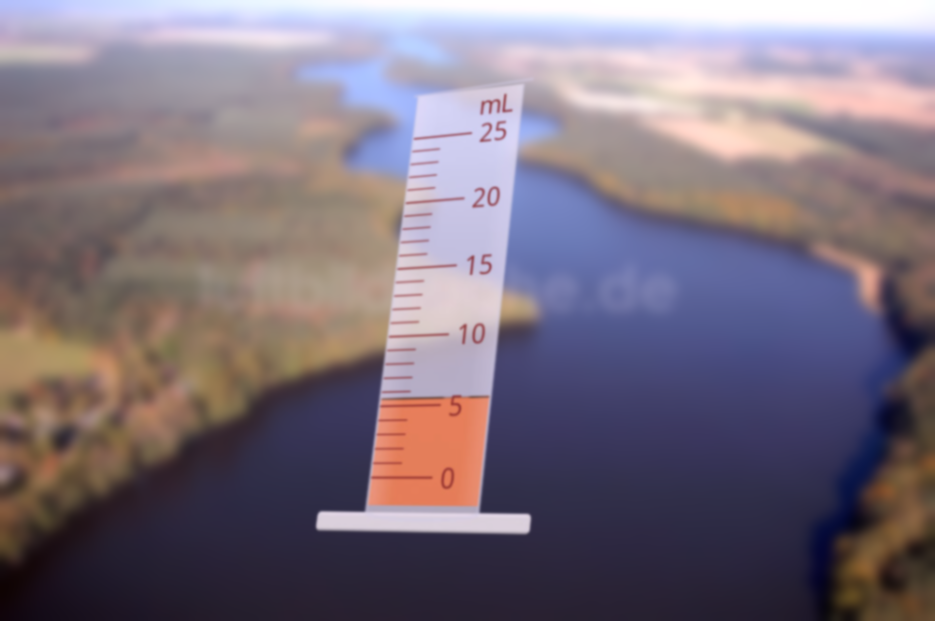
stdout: **5.5** mL
